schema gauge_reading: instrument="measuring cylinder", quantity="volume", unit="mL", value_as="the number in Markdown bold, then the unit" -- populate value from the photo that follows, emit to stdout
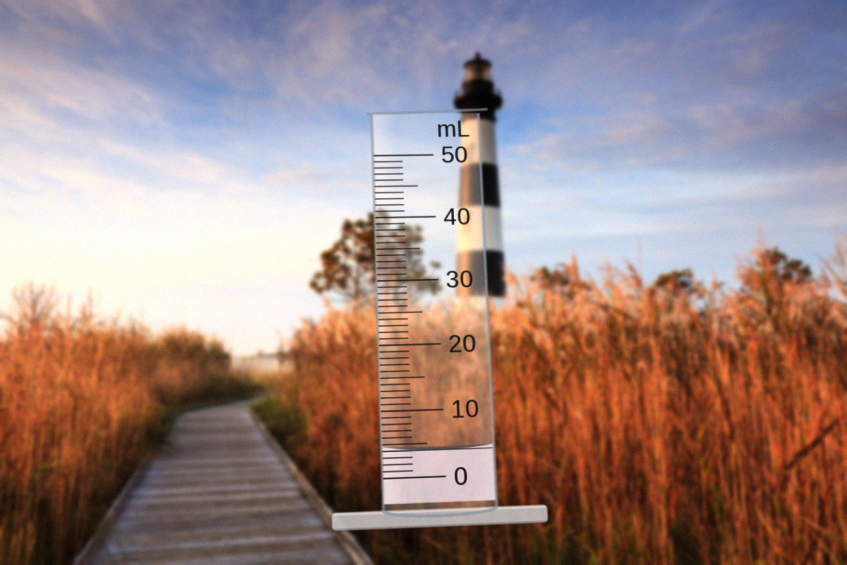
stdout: **4** mL
